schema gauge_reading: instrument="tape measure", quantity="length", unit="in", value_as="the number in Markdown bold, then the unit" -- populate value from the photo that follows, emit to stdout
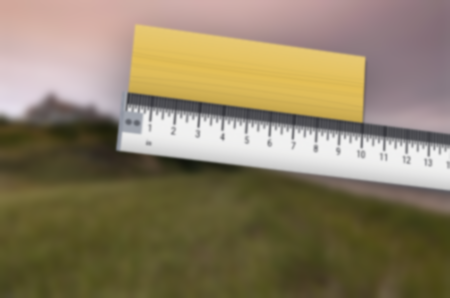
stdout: **10** in
